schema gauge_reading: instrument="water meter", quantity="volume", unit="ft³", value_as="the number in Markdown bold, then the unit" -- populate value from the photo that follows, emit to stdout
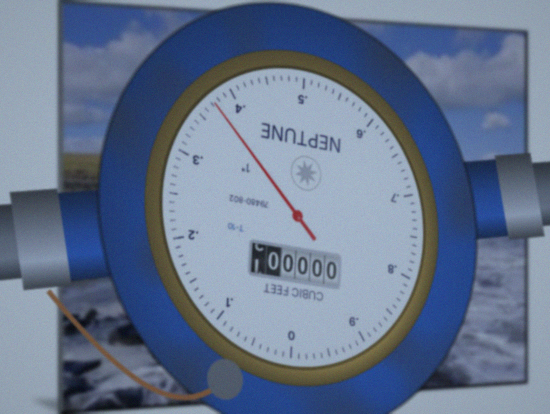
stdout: **1.37** ft³
